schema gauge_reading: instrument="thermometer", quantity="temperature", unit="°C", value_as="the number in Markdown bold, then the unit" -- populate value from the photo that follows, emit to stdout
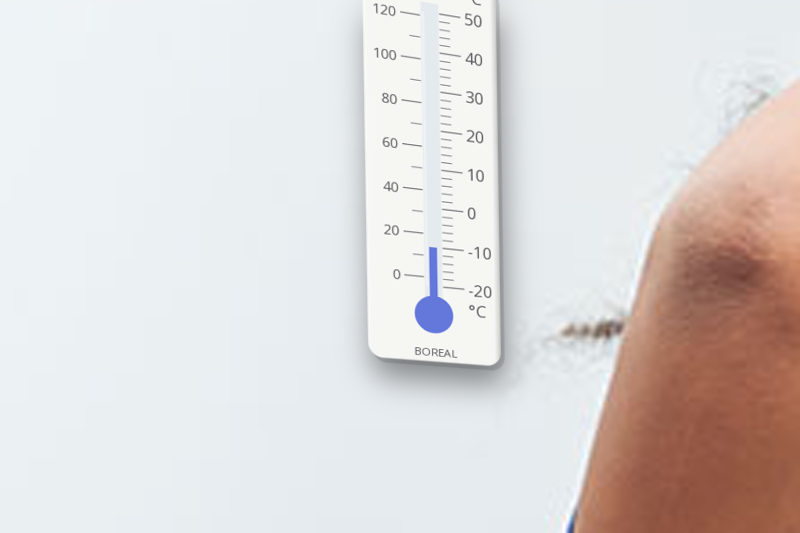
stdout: **-10** °C
